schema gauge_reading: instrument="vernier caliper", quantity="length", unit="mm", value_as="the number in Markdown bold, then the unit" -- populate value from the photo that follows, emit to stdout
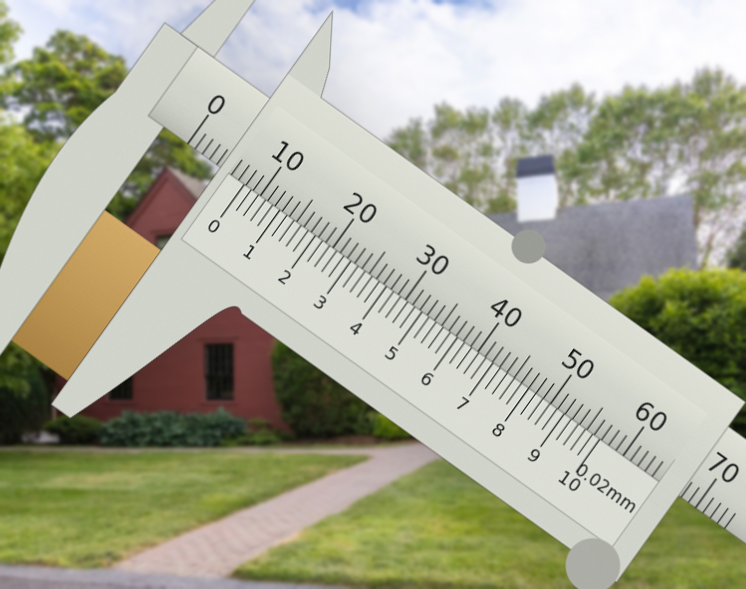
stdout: **7.8** mm
